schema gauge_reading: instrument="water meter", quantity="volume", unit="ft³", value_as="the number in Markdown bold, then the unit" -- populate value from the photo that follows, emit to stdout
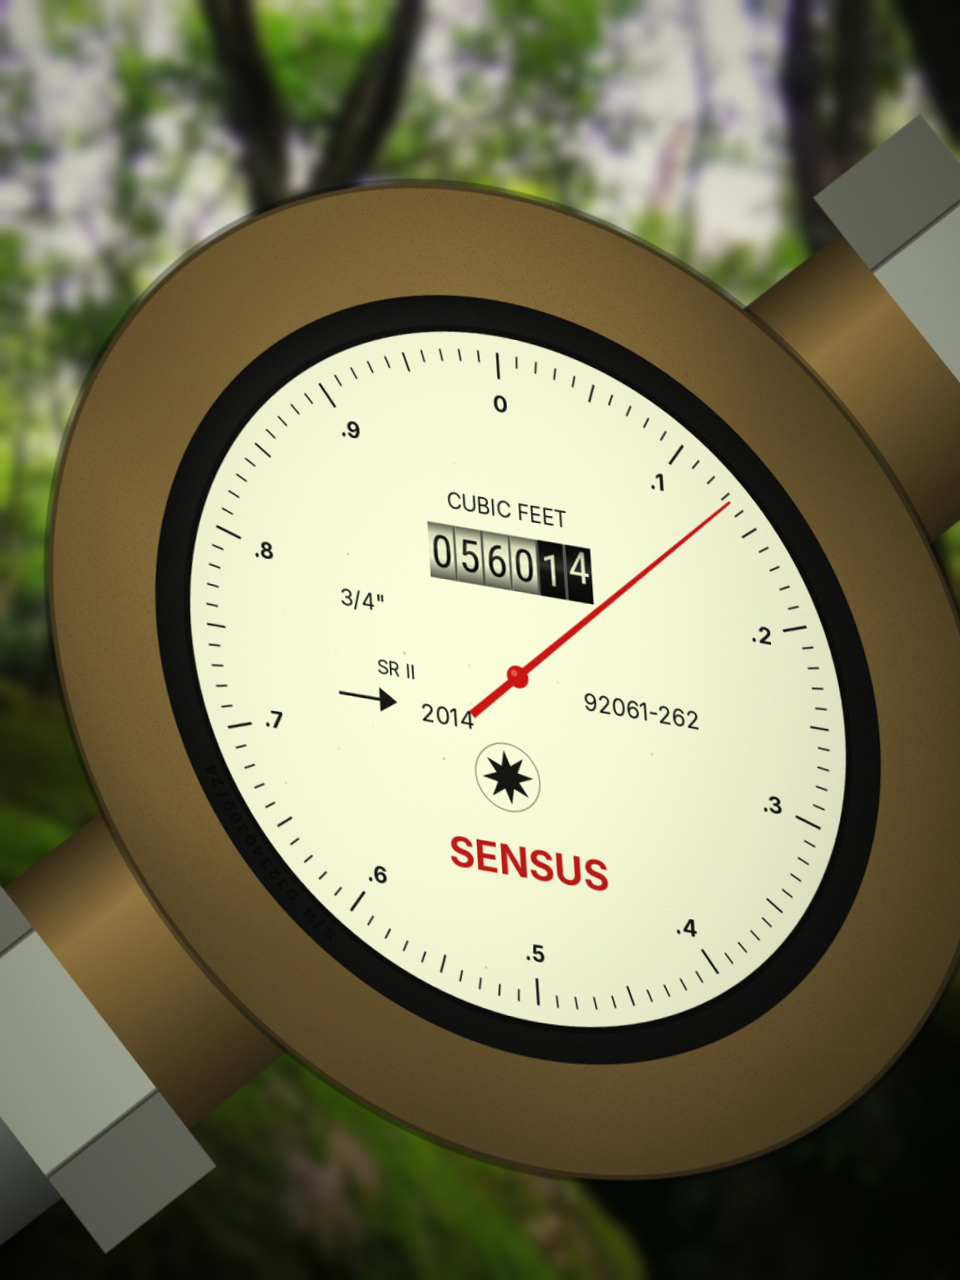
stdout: **56014.13** ft³
